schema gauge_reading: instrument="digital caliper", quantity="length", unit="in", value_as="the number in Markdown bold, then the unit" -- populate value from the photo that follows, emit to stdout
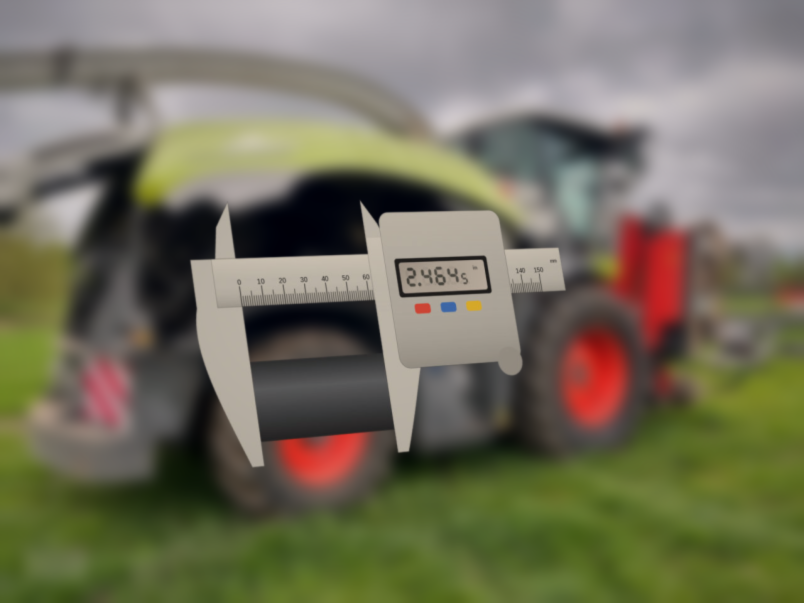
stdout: **2.4645** in
